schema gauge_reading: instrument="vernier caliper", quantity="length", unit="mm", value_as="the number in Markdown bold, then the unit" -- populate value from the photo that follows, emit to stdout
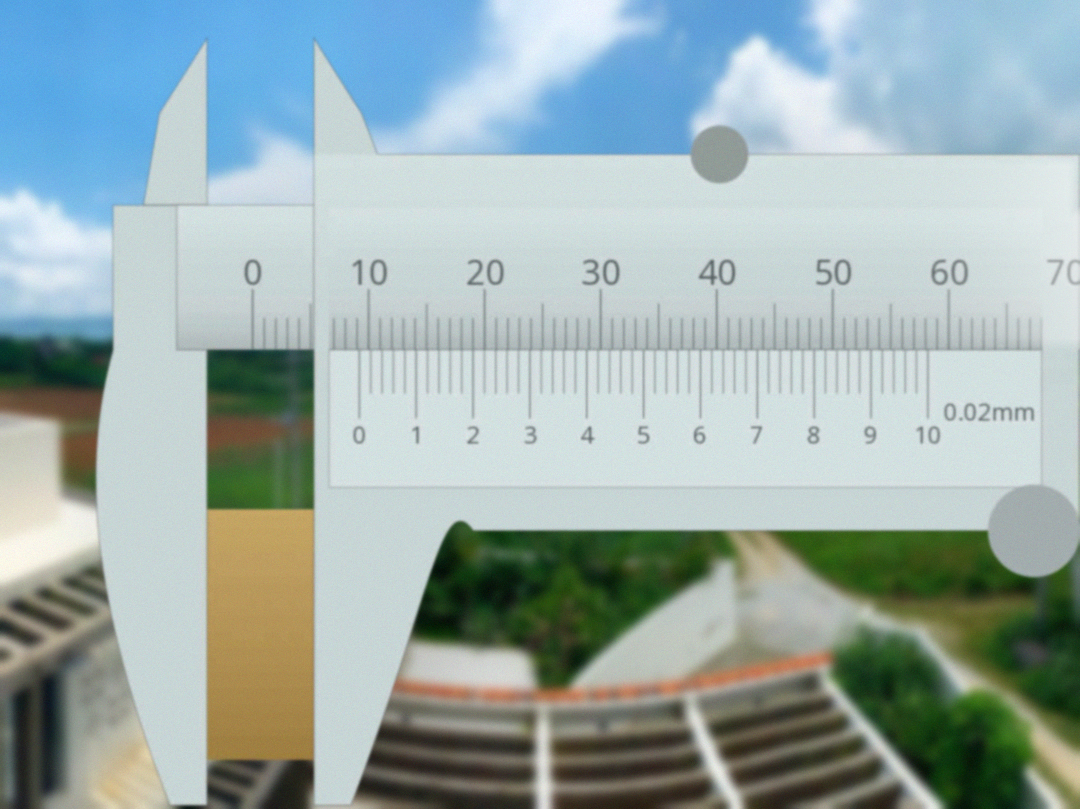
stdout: **9.2** mm
